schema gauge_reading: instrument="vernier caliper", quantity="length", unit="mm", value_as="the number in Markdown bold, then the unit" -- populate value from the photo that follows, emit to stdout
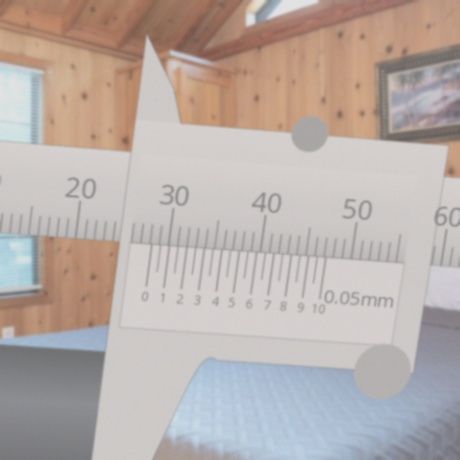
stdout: **28.2** mm
